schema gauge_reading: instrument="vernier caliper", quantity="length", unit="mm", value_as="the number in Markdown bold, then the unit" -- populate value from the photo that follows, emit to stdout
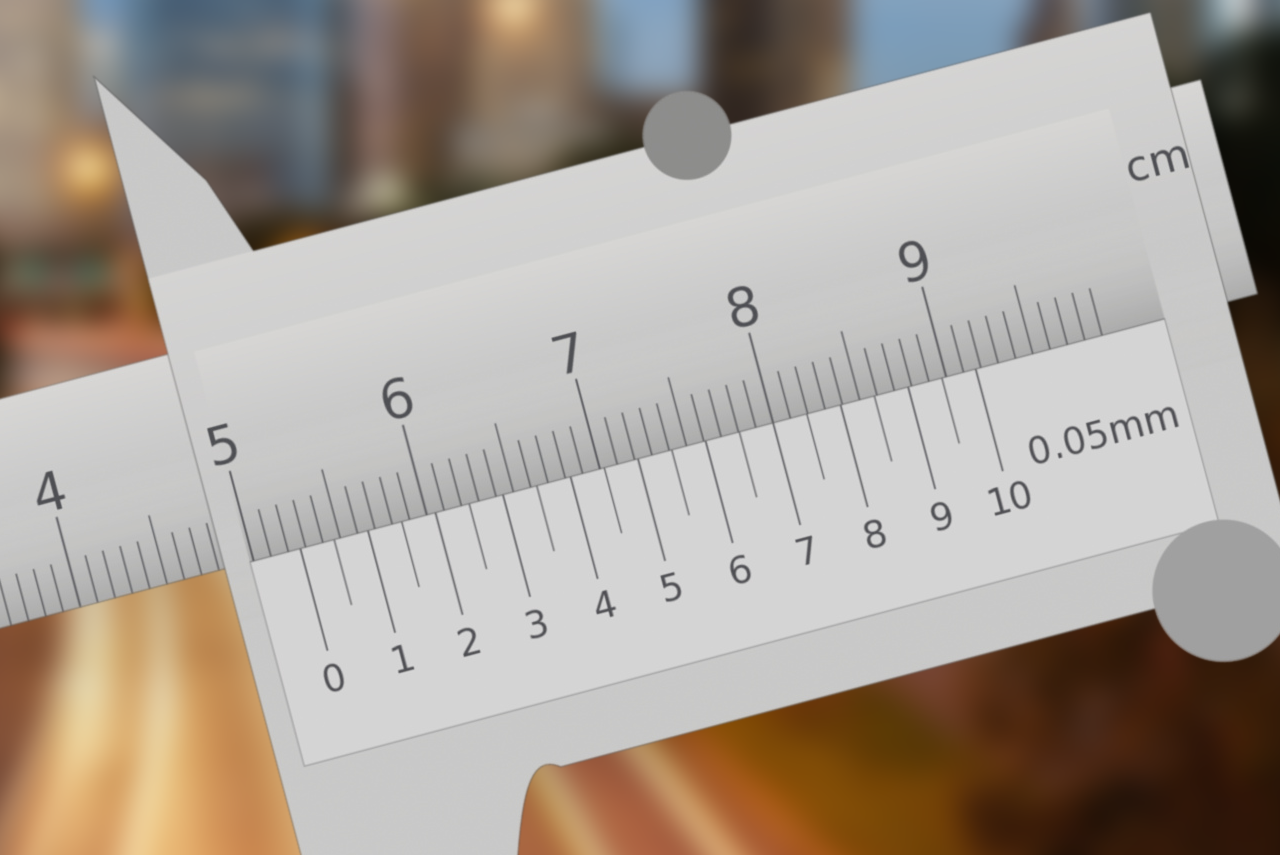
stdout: **52.7** mm
